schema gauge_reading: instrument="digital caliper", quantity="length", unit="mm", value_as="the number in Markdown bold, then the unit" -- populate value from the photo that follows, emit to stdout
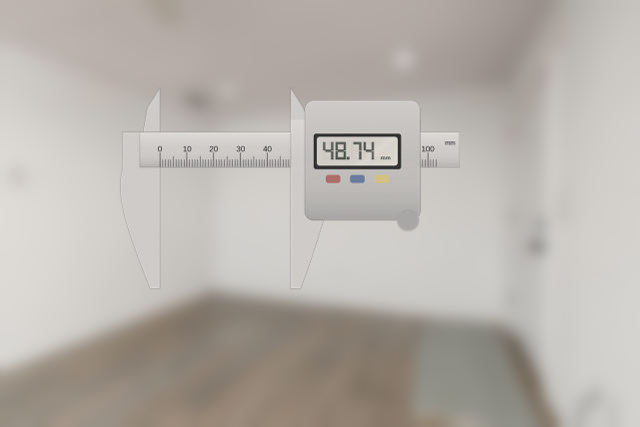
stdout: **48.74** mm
